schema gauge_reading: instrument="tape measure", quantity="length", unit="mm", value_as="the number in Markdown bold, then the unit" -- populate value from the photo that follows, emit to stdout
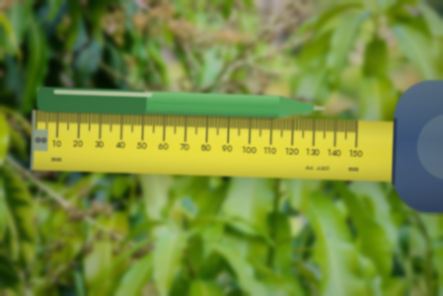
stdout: **135** mm
